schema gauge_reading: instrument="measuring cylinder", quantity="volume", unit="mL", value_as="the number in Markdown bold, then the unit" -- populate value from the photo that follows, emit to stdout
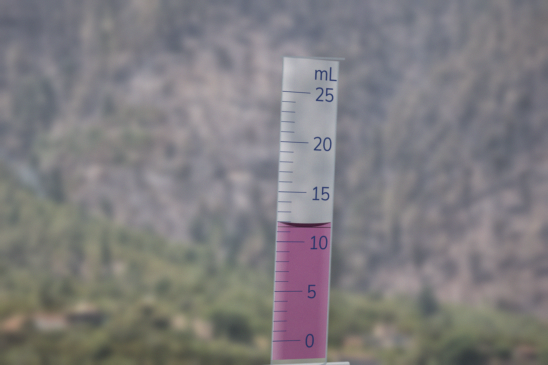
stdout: **11.5** mL
